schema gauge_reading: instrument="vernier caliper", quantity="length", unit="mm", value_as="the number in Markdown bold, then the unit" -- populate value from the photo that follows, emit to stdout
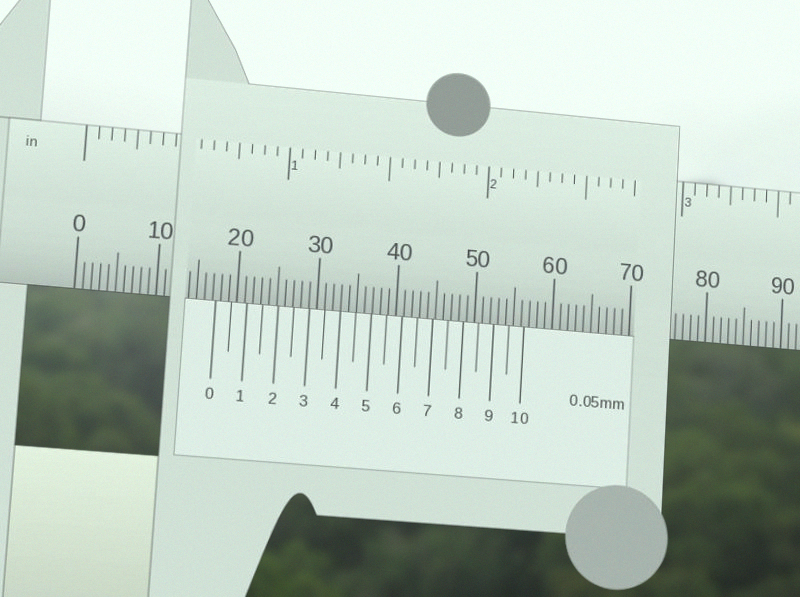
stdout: **17.4** mm
